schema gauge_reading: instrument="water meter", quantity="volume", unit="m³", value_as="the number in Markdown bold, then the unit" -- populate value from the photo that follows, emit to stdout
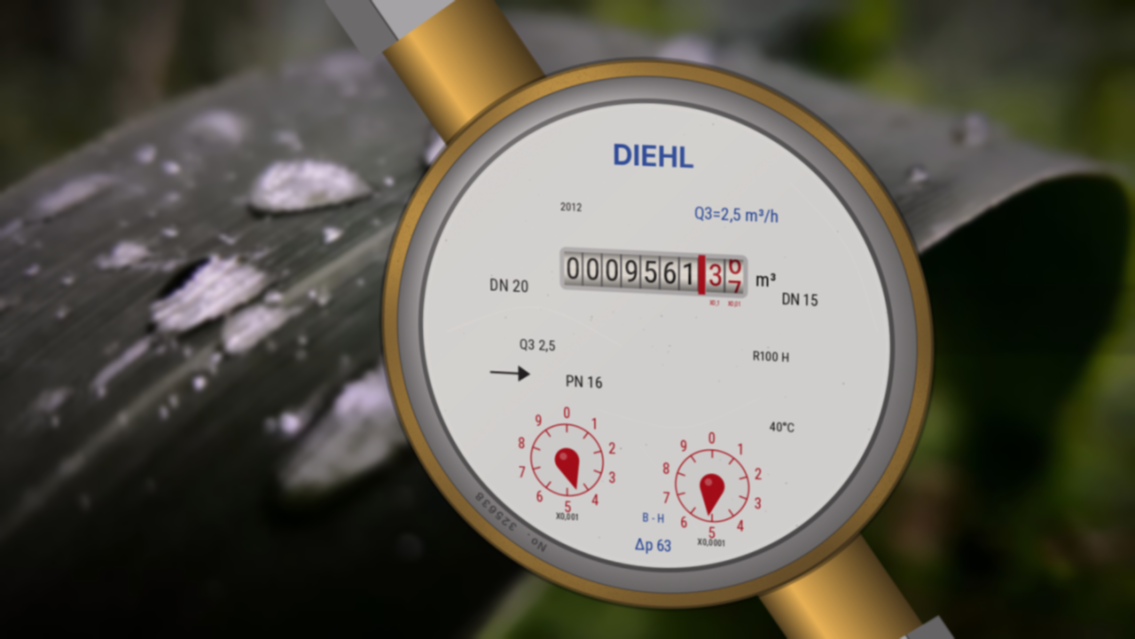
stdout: **9561.3645** m³
